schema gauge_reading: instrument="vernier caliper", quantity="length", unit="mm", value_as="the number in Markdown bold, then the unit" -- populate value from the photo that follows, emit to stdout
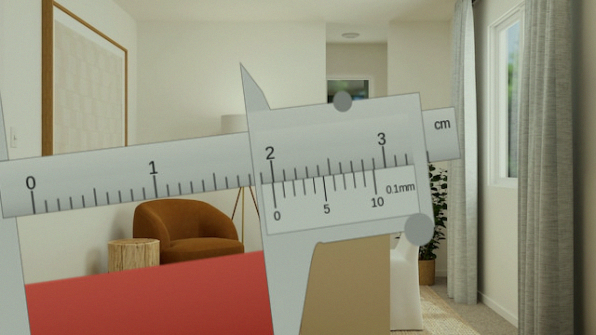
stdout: **19.9** mm
